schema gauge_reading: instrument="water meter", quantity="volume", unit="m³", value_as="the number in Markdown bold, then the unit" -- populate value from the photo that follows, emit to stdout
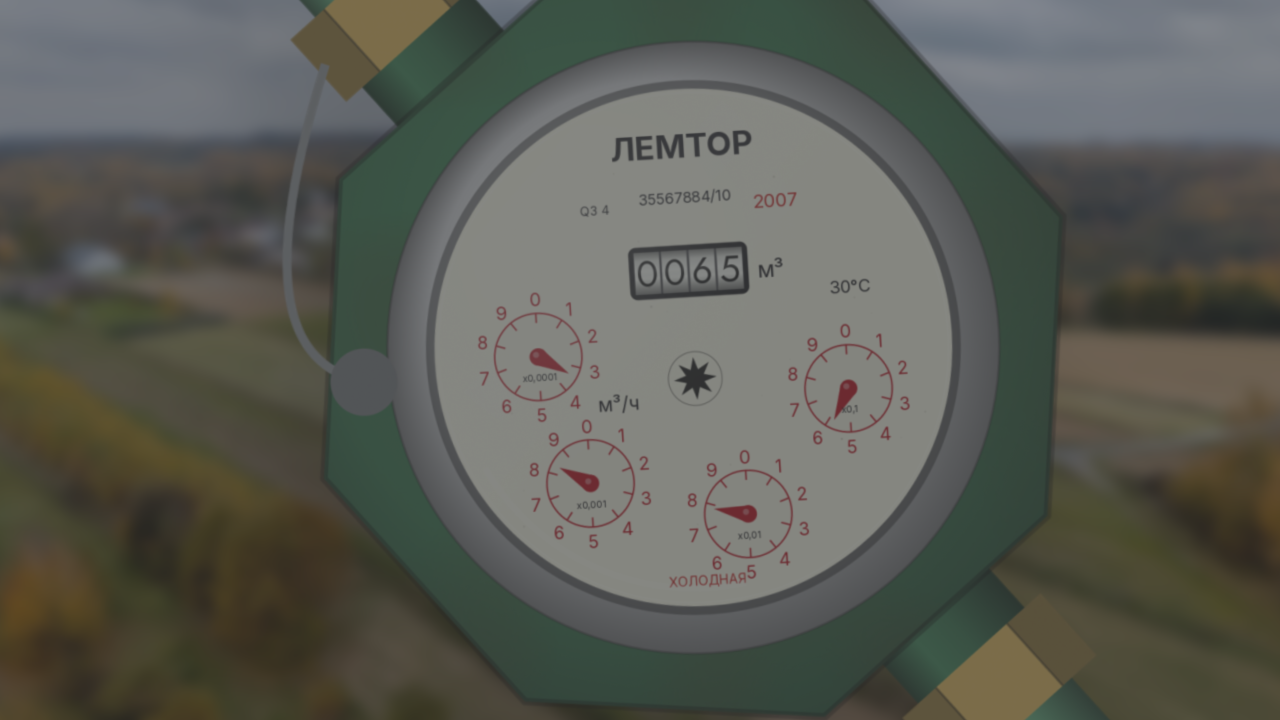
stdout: **65.5783** m³
